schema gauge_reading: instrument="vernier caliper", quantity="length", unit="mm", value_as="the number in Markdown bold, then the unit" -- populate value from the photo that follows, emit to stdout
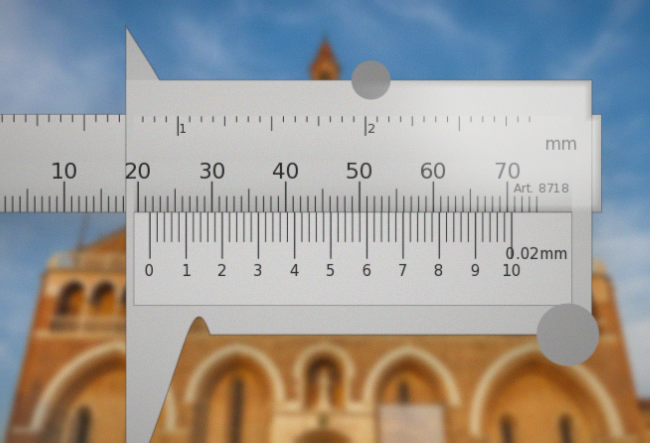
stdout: **21.6** mm
